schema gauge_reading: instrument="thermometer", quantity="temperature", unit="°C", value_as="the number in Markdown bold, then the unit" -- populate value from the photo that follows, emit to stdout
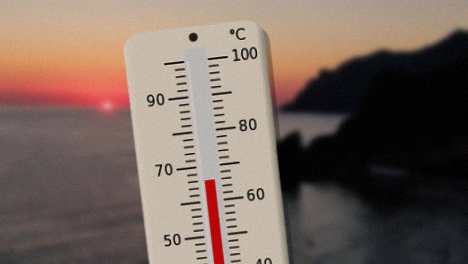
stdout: **66** °C
